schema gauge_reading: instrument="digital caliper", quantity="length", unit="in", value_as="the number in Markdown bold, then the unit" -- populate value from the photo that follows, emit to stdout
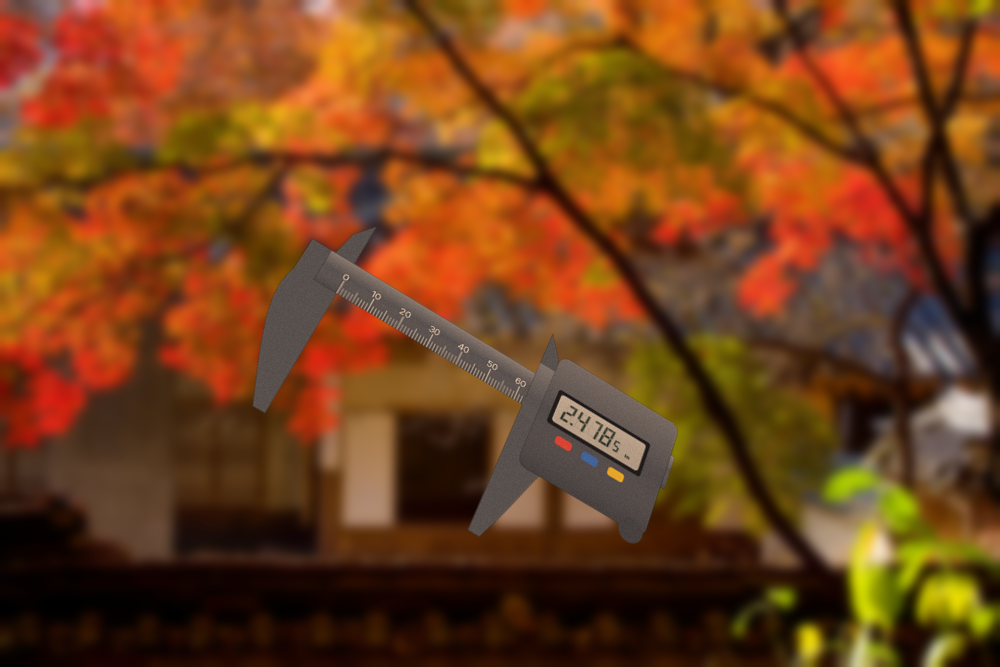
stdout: **2.4785** in
